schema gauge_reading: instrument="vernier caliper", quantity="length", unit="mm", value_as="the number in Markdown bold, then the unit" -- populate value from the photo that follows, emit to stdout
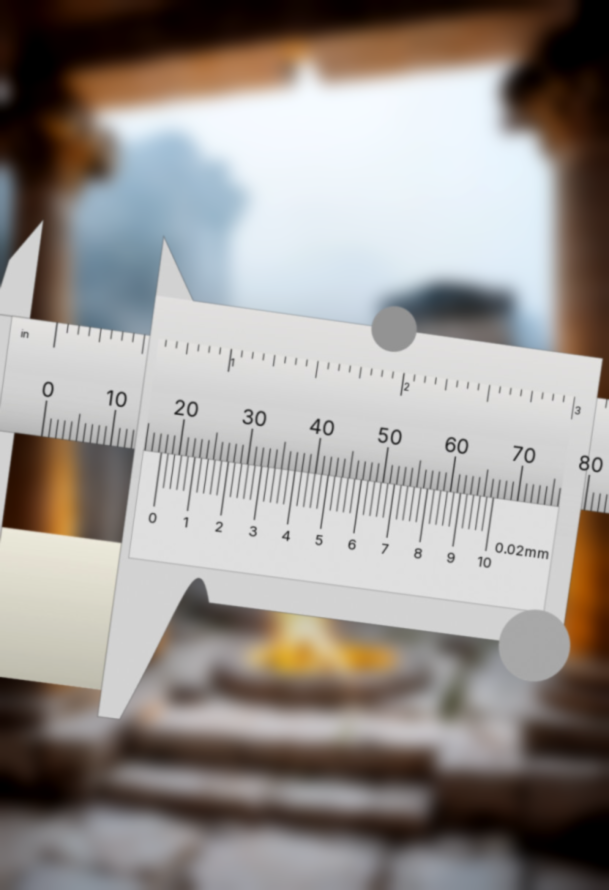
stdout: **17.4** mm
